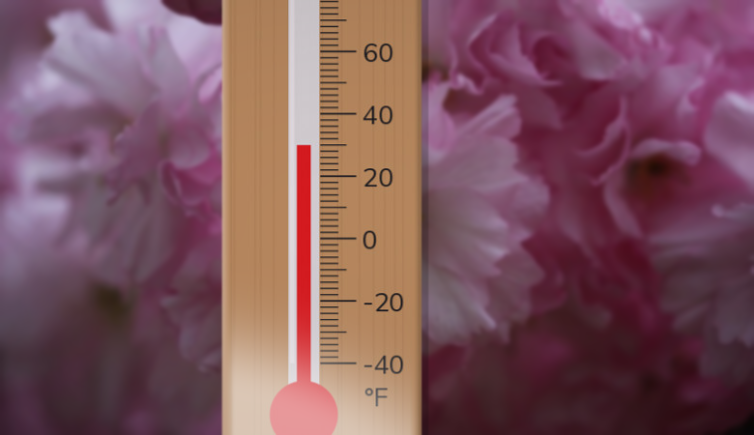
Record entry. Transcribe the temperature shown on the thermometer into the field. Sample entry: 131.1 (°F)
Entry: 30 (°F)
